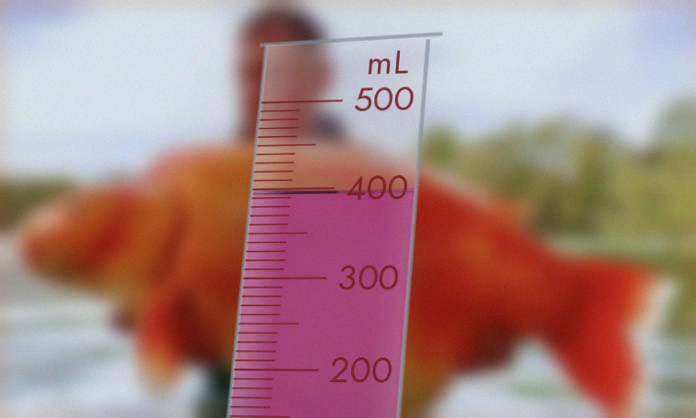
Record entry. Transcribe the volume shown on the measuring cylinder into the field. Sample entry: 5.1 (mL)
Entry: 395 (mL)
